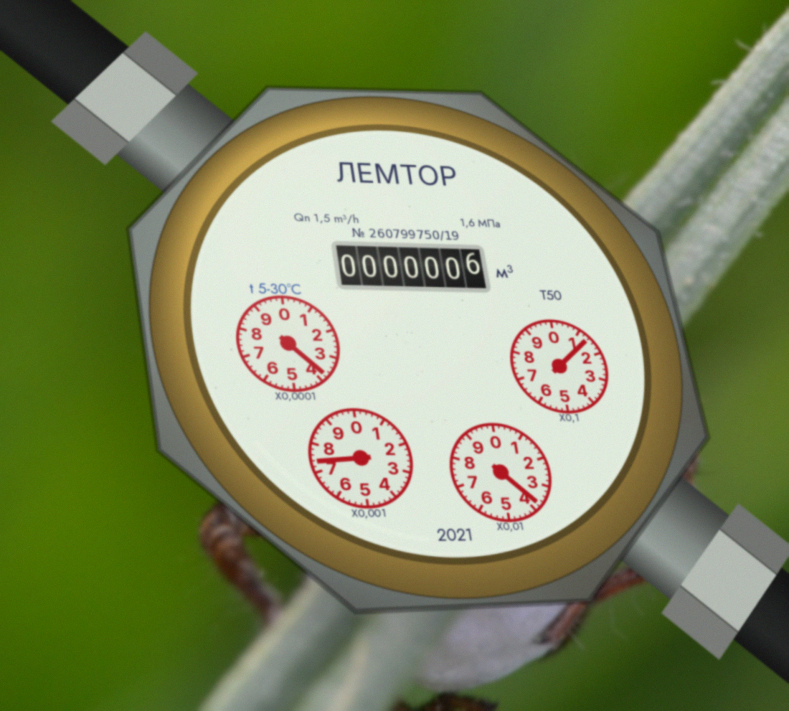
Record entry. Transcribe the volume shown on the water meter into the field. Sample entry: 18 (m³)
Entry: 6.1373 (m³)
